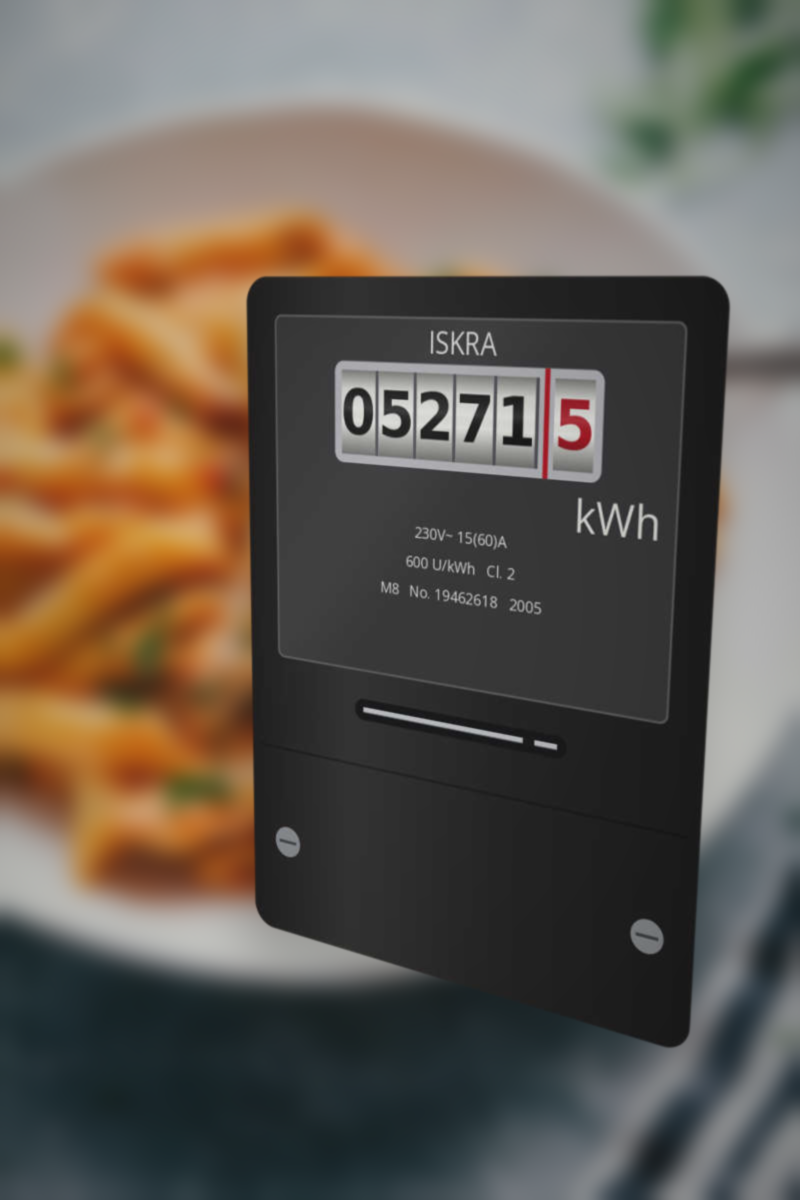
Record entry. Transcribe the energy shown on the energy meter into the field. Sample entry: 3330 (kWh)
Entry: 5271.5 (kWh)
